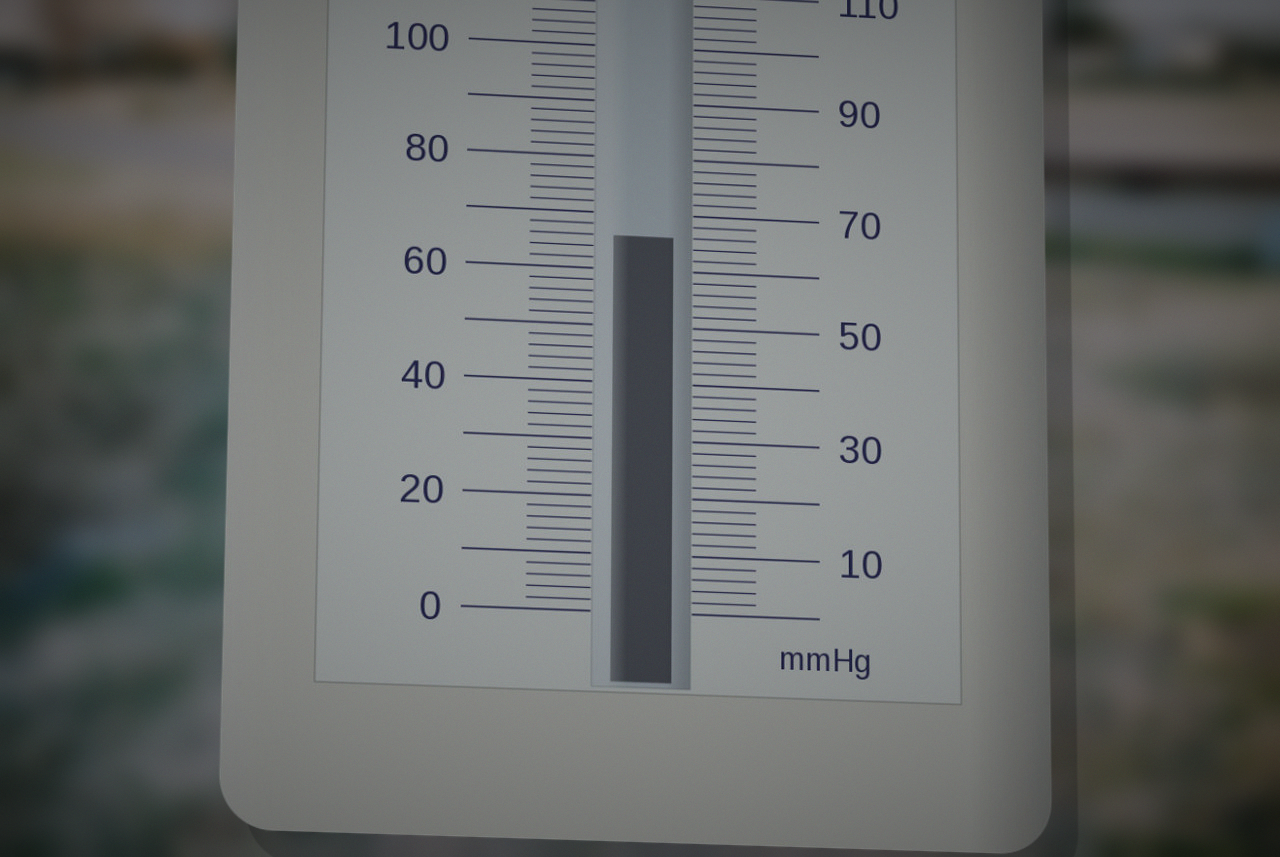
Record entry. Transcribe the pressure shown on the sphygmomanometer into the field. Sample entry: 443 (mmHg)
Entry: 66 (mmHg)
